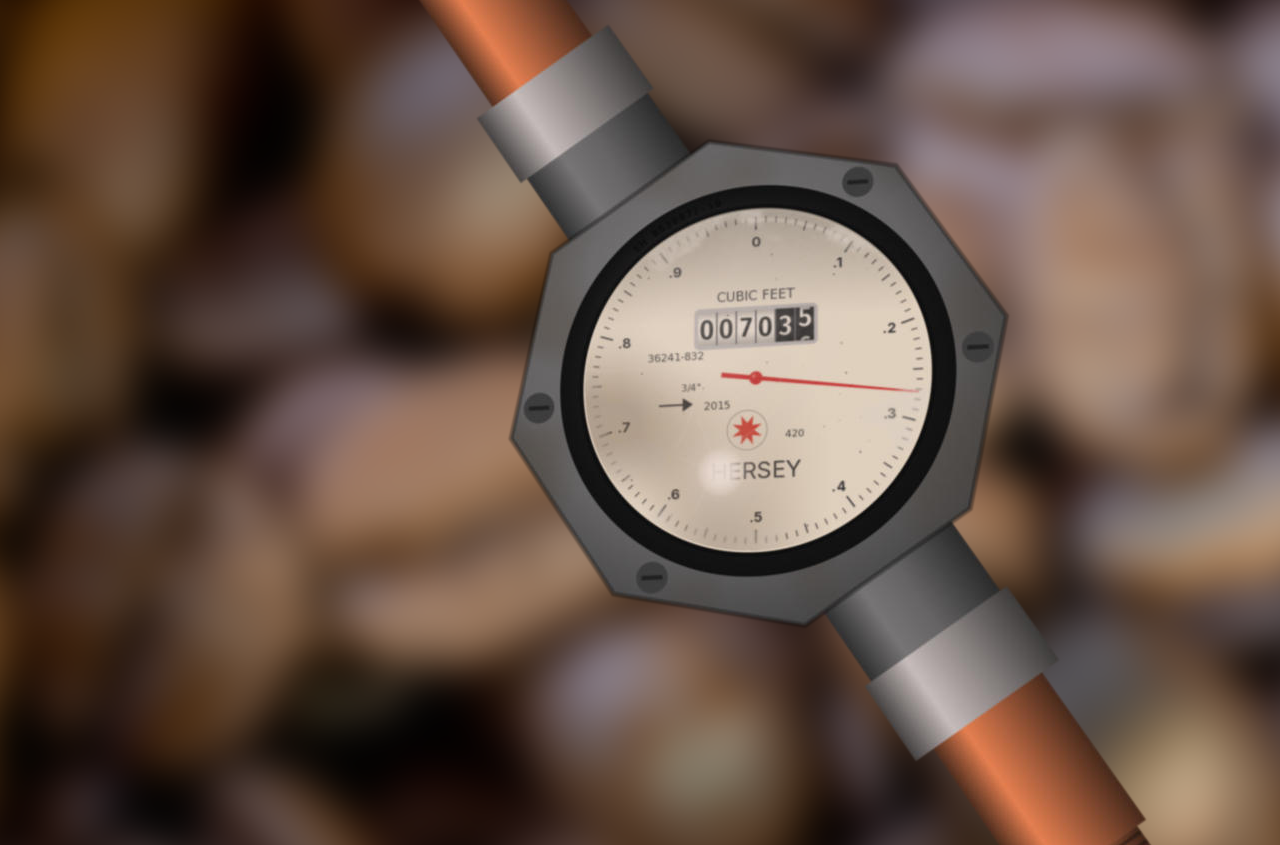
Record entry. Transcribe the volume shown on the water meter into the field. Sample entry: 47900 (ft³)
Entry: 7035.27 (ft³)
